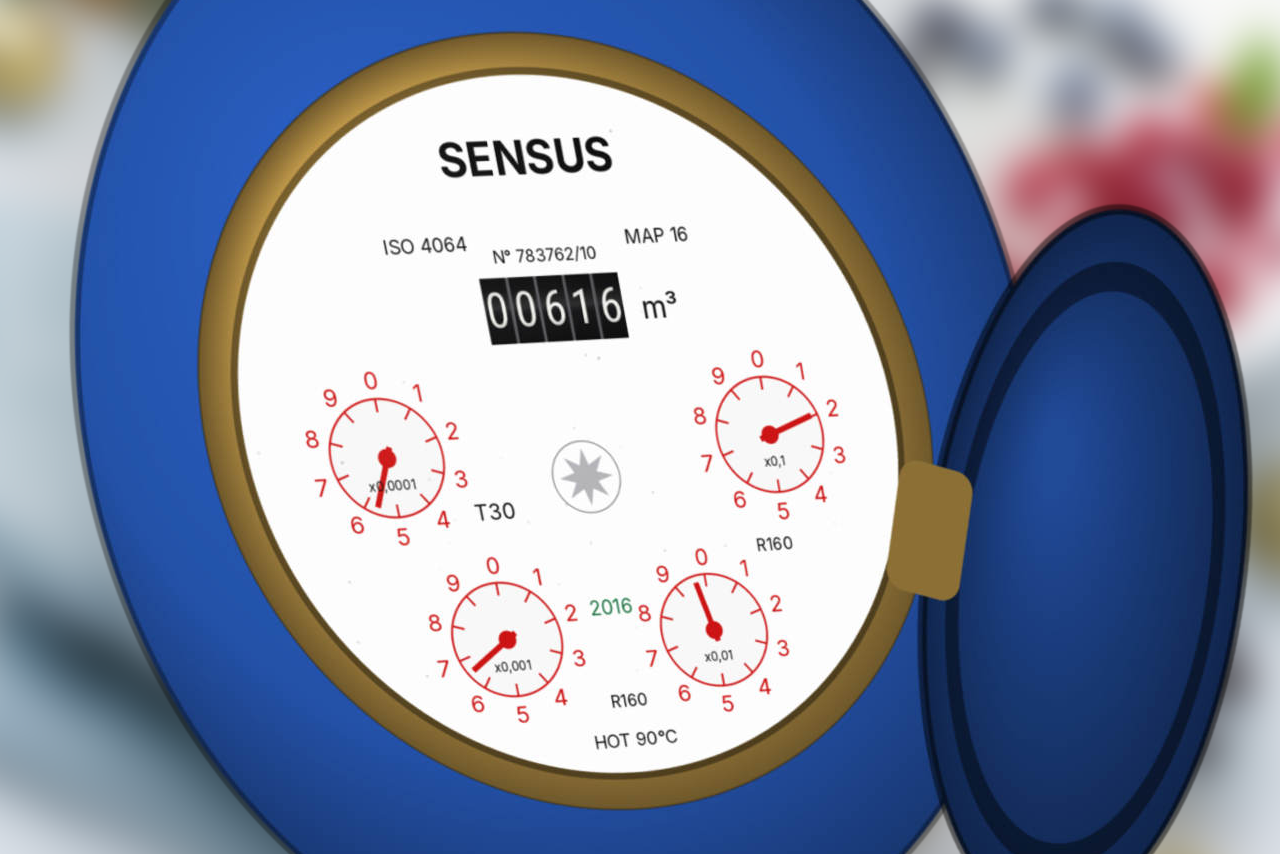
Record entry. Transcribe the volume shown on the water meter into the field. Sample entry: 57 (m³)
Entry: 616.1965 (m³)
